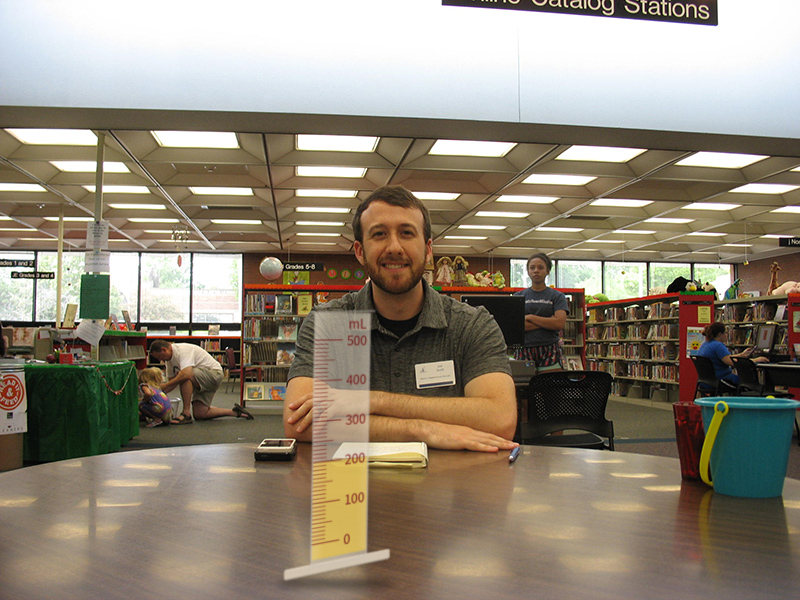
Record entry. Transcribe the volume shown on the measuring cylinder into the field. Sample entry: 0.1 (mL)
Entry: 200 (mL)
